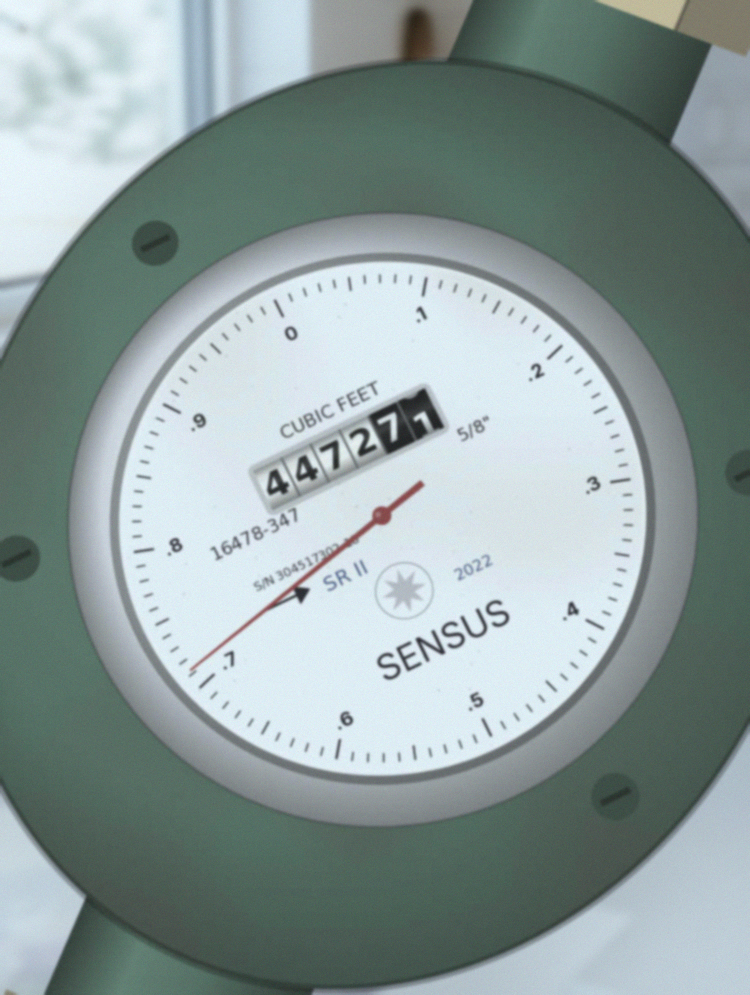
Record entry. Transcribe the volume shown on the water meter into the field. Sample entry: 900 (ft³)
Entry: 447270.71 (ft³)
